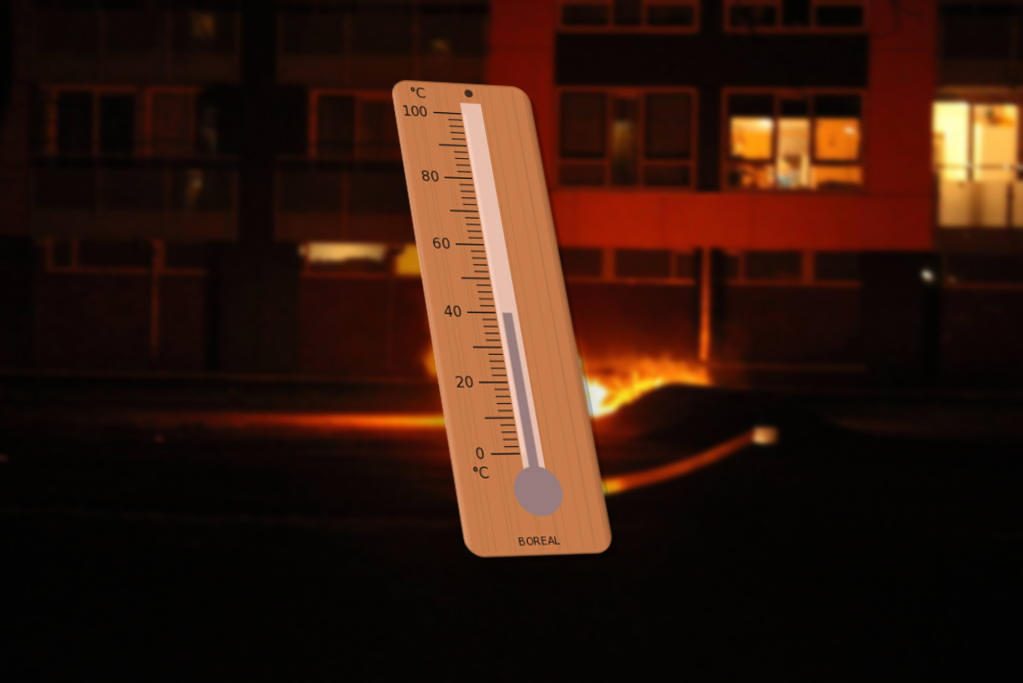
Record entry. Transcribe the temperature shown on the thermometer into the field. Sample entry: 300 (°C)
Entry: 40 (°C)
